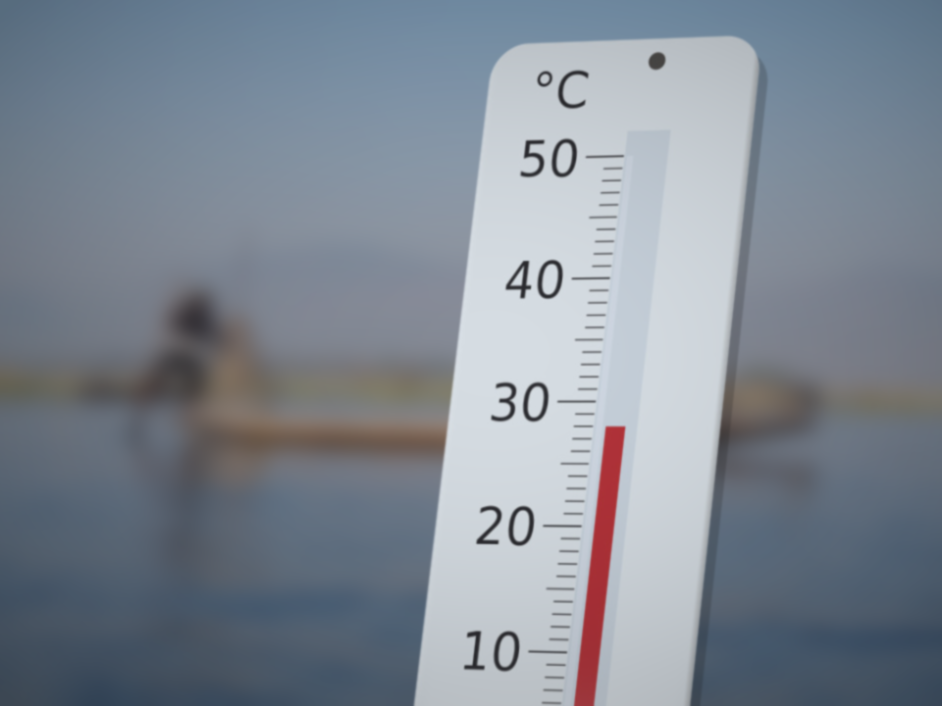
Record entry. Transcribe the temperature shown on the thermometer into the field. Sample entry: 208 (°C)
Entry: 28 (°C)
